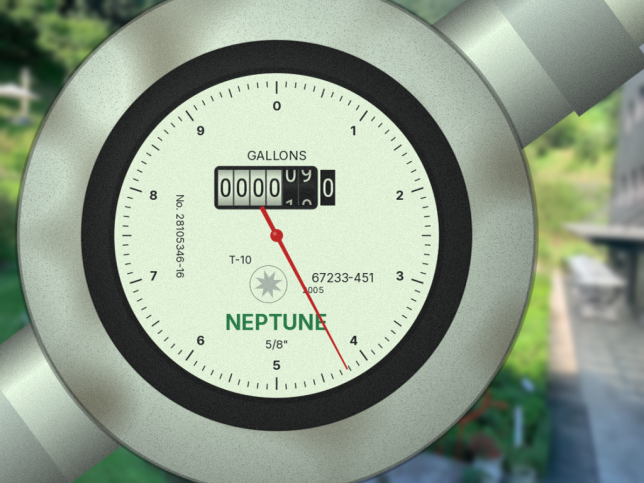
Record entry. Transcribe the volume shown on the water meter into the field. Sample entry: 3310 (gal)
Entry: 94.2 (gal)
